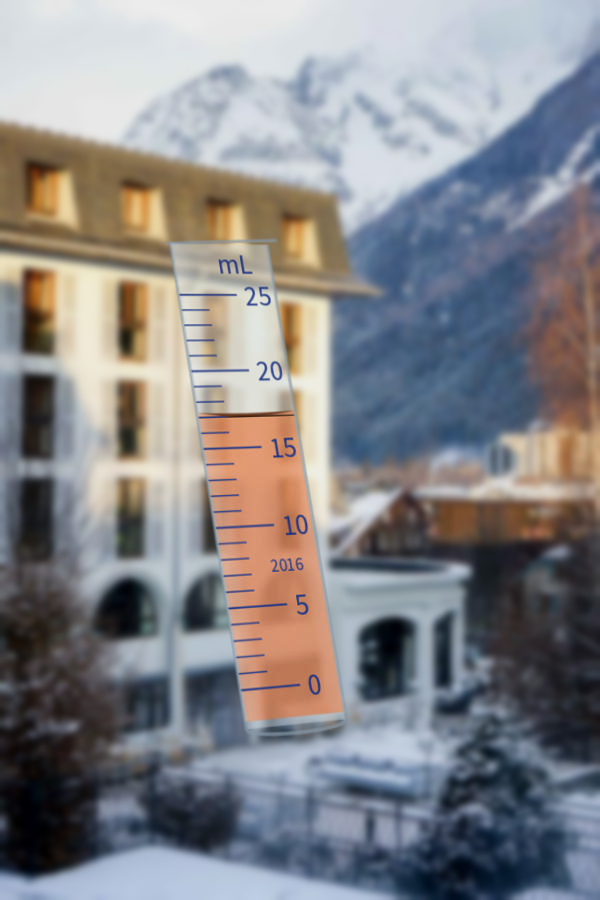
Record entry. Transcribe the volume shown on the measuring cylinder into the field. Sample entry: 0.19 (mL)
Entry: 17 (mL)
